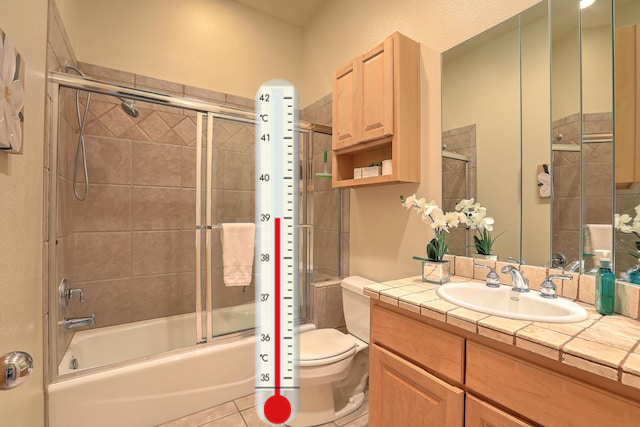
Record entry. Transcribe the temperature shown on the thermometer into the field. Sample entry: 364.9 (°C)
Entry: 39 (°C)
